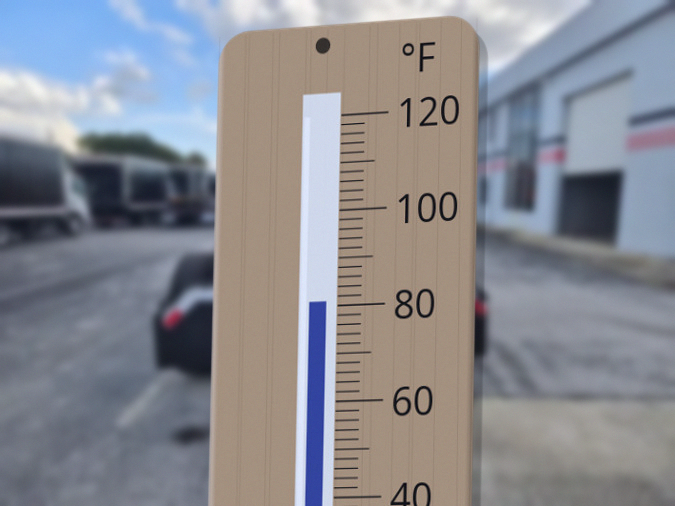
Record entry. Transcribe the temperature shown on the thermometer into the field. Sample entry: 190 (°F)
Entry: 81 (°F)
